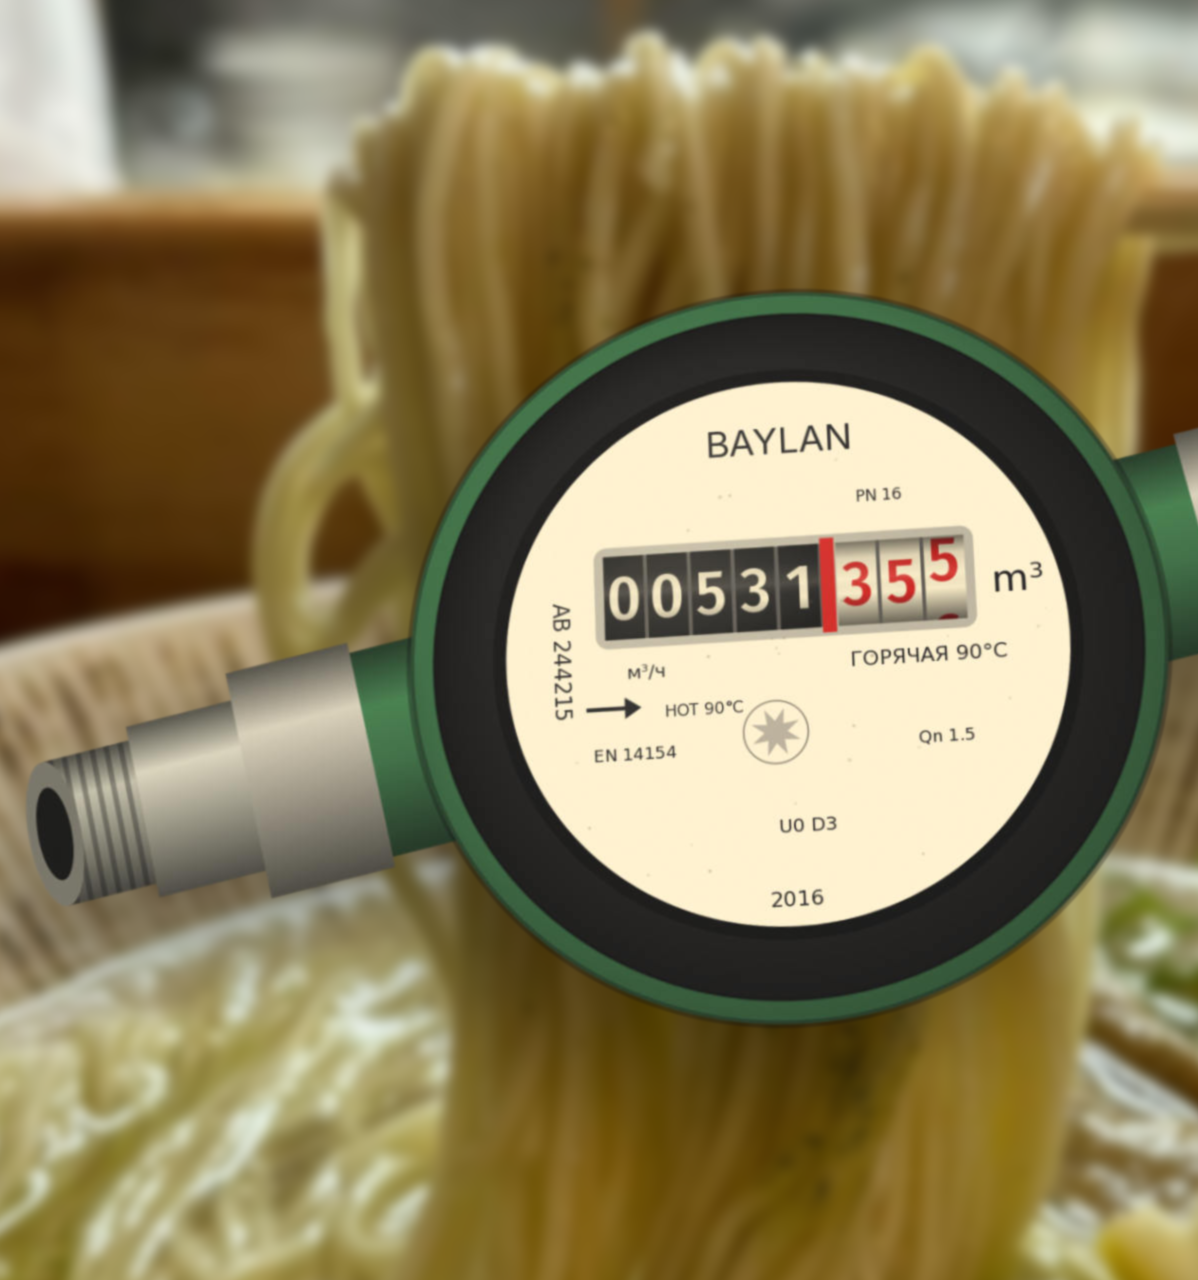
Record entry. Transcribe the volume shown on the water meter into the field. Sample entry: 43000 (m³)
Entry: 531.355 (m³)
